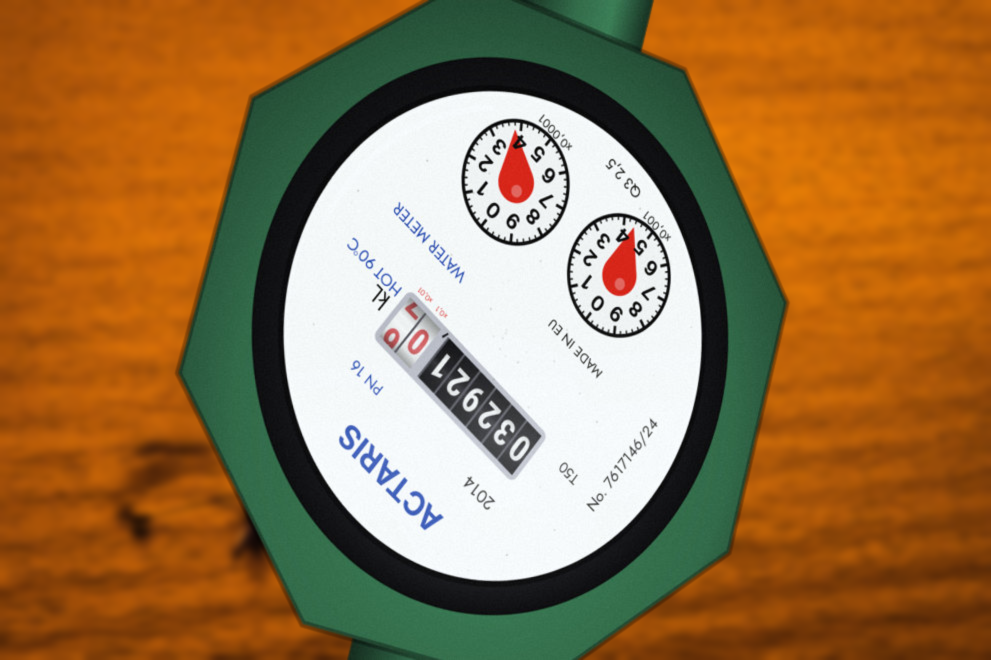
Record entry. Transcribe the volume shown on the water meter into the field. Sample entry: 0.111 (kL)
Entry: 32921.0643 (kL)
